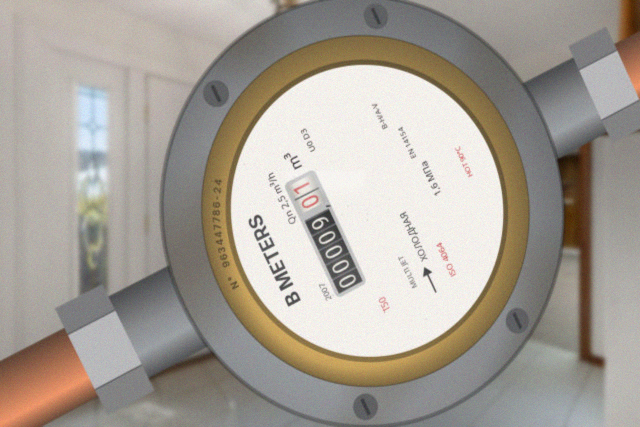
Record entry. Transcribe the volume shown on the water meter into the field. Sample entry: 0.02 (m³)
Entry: 9.01 (m³)
